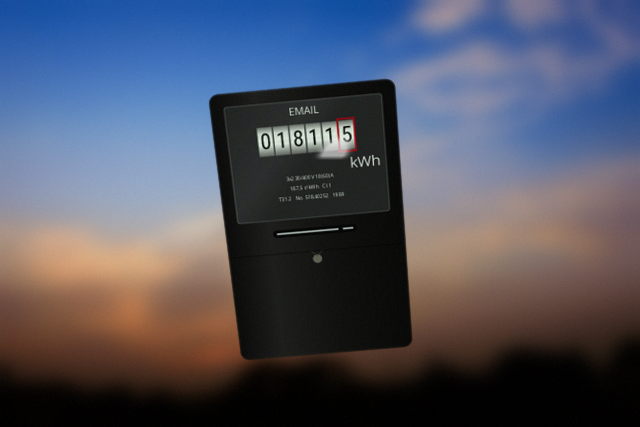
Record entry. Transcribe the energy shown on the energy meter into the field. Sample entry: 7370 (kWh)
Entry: 1811.5 (kWh)
